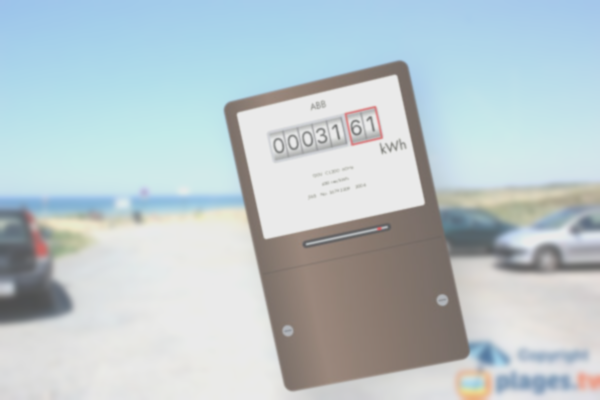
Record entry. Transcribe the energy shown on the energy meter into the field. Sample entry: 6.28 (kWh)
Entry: 31.61 (kWh)
